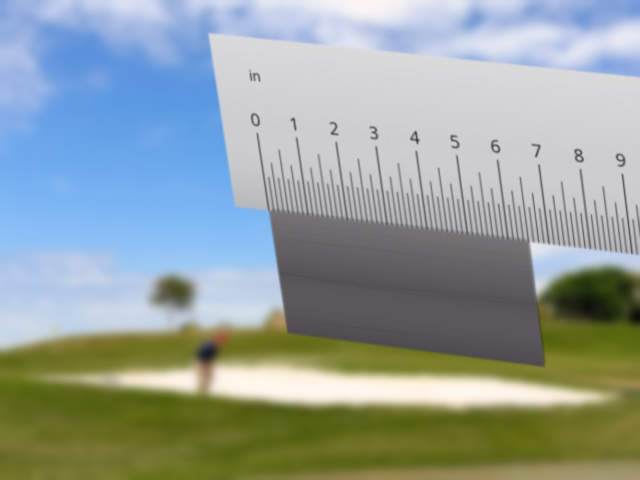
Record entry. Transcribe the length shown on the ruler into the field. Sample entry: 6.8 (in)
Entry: 6.5 (in)
